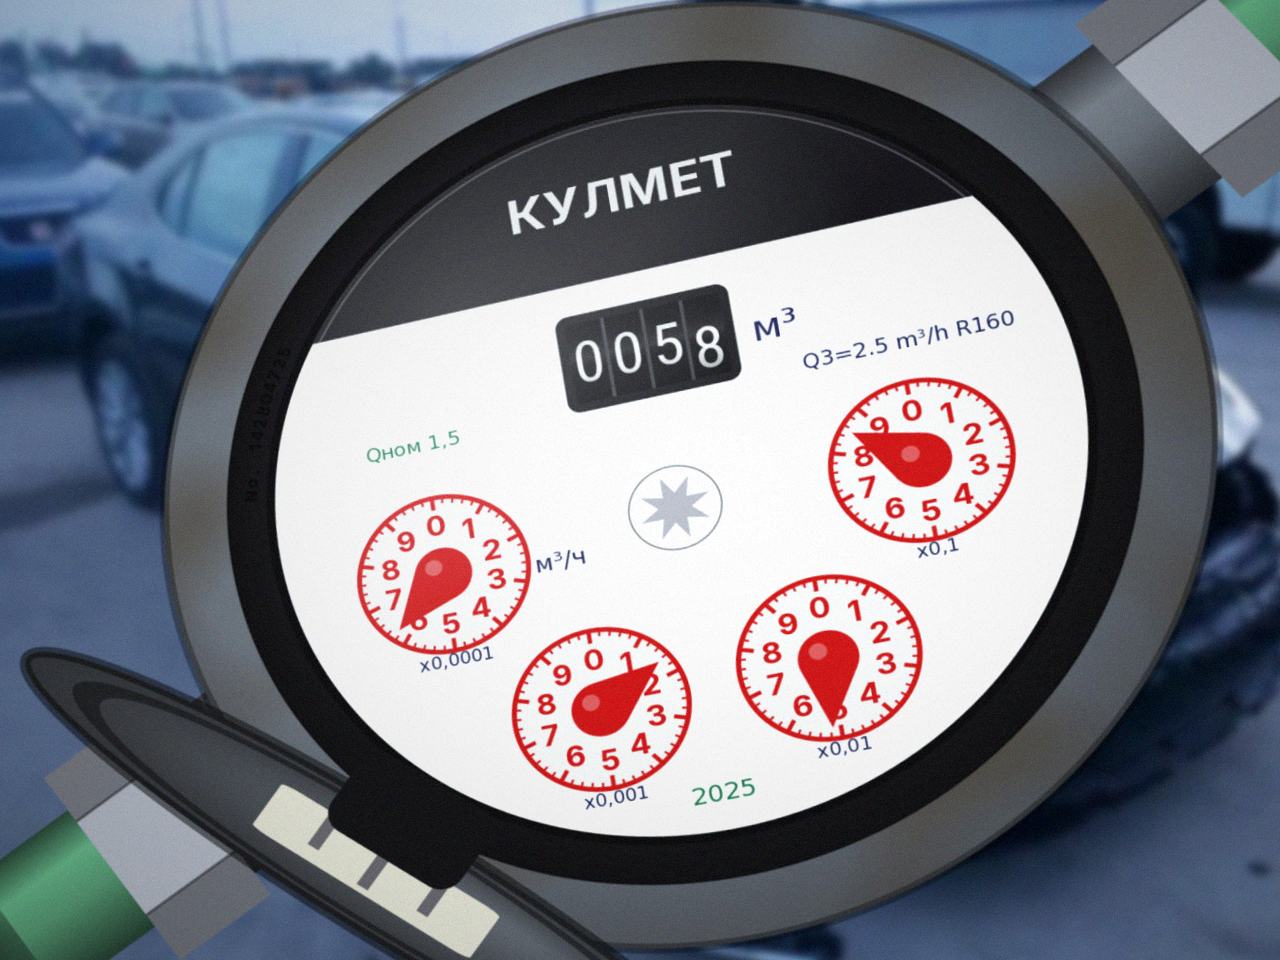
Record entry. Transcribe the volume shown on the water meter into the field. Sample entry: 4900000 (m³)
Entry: 57.8516 (m³)
